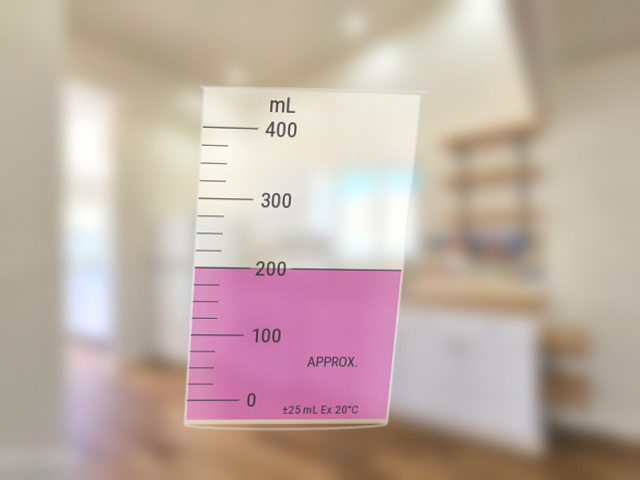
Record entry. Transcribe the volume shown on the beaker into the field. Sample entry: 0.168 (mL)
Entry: 200 (mL)
